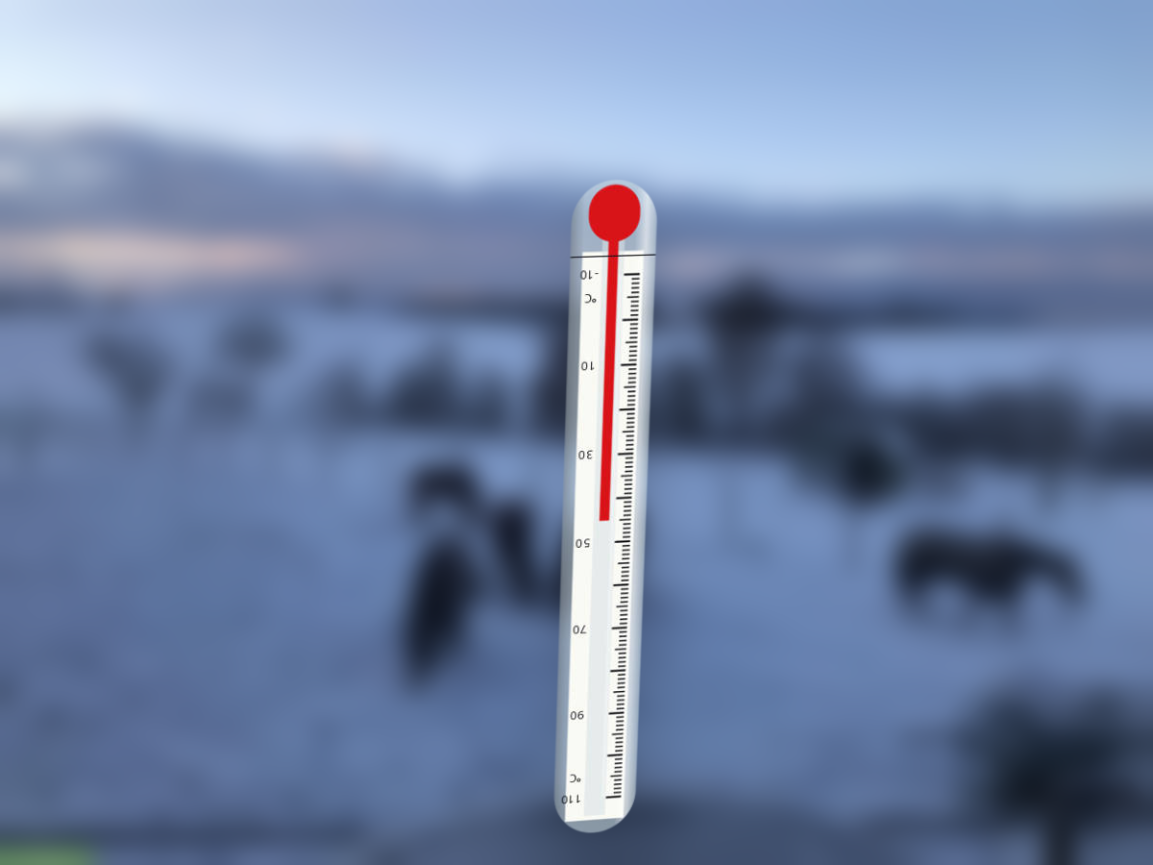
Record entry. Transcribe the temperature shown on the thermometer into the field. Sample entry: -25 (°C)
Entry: 45 (°C)
